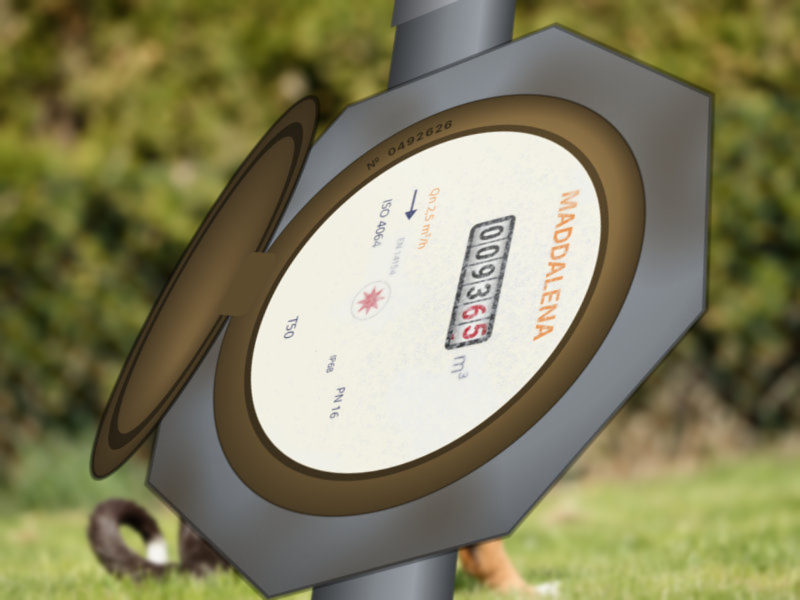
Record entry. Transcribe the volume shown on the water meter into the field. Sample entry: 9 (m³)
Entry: 93.65 (m³)
